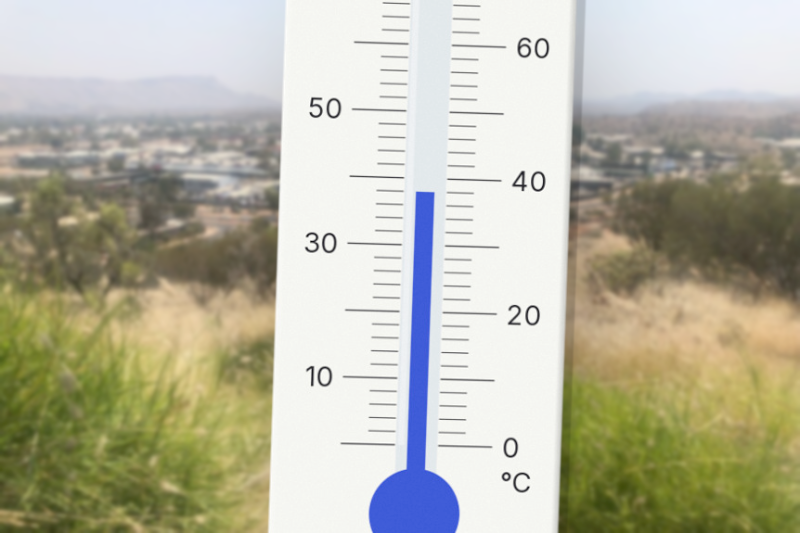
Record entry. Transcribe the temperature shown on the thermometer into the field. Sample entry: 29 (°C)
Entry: 38 (°C)
